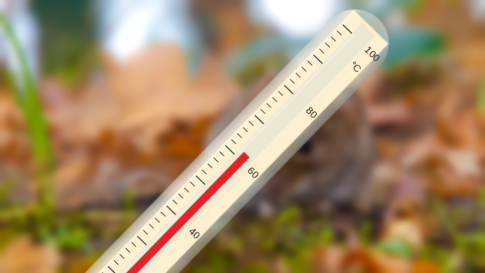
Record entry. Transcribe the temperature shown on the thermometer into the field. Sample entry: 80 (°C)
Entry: 62 (°C)
